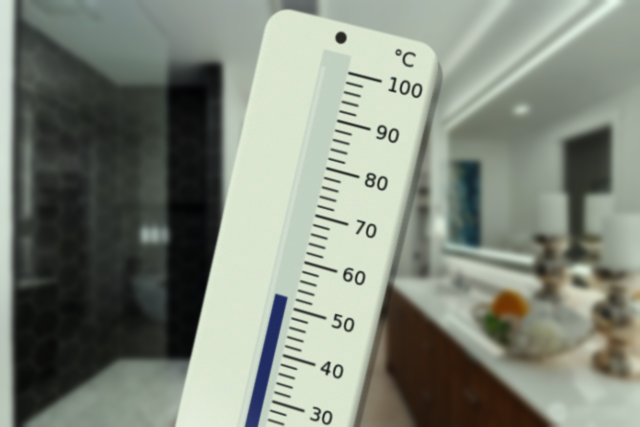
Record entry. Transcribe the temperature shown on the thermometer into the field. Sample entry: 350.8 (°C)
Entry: 52 (°C)
